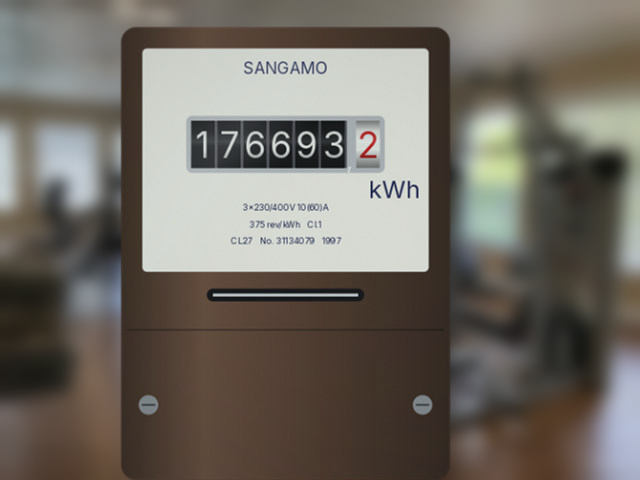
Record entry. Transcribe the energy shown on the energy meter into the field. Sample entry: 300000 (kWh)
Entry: 176693.2 (kWh)
